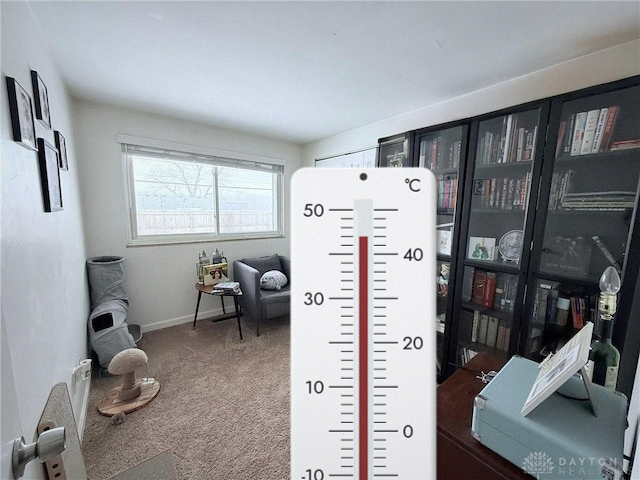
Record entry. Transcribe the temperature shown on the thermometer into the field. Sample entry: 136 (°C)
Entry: 44 (°C)
